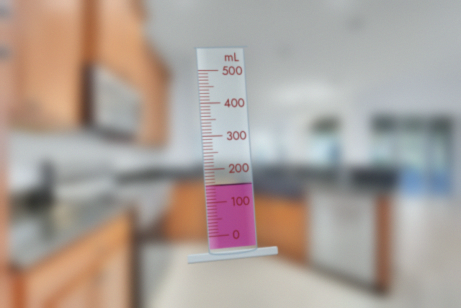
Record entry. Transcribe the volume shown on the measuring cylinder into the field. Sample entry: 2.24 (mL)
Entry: 150 (mL)
